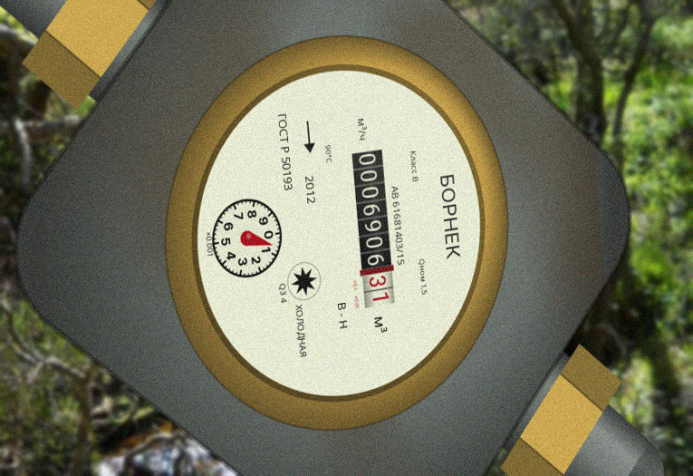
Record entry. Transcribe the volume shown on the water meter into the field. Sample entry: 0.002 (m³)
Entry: 6906.310 (m³)
